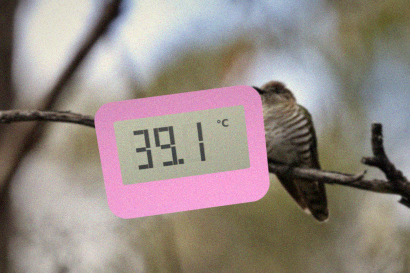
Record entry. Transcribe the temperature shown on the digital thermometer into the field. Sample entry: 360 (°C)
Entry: 39.1 (°C)
